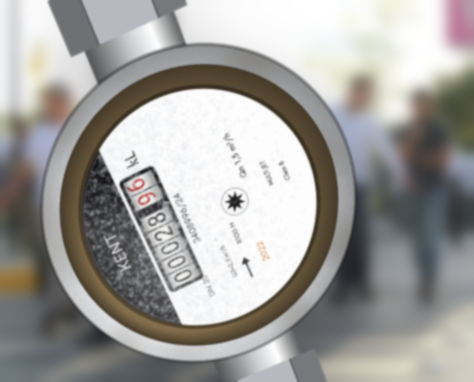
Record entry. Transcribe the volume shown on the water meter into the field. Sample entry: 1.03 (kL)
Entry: 28.96 (kL)
